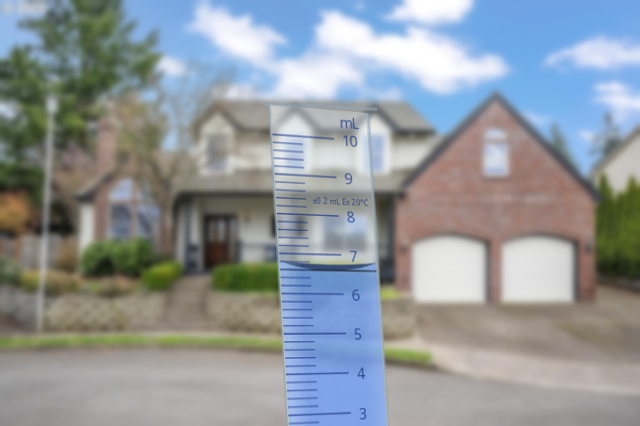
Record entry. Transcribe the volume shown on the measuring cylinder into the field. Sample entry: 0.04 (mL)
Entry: 6.6 (mL)
